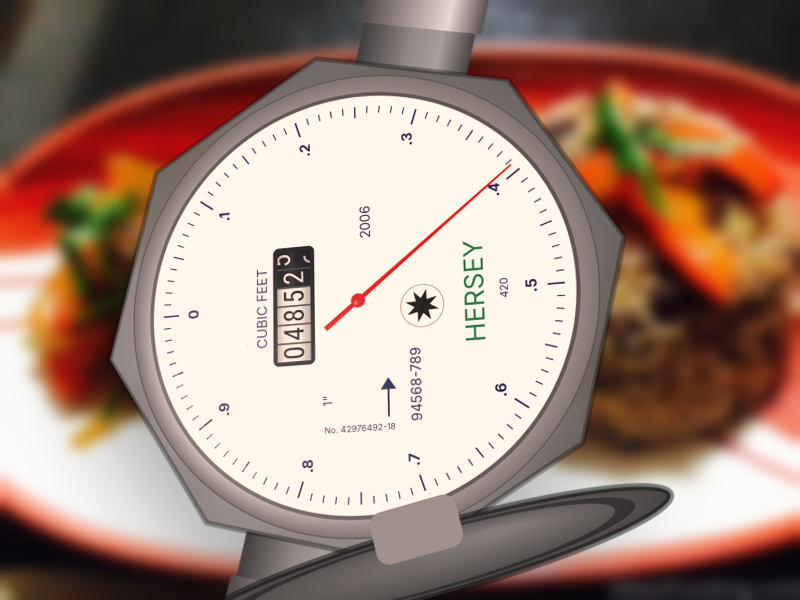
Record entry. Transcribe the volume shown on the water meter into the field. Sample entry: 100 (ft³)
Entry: 48525.39 (ft³)
